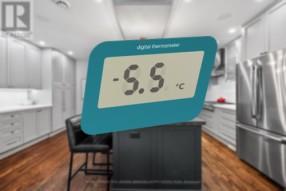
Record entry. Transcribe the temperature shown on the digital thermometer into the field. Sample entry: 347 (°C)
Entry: -5.5 (°C)
